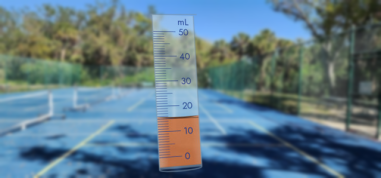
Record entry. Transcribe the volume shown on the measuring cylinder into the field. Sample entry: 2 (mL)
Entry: 15 (mL)
